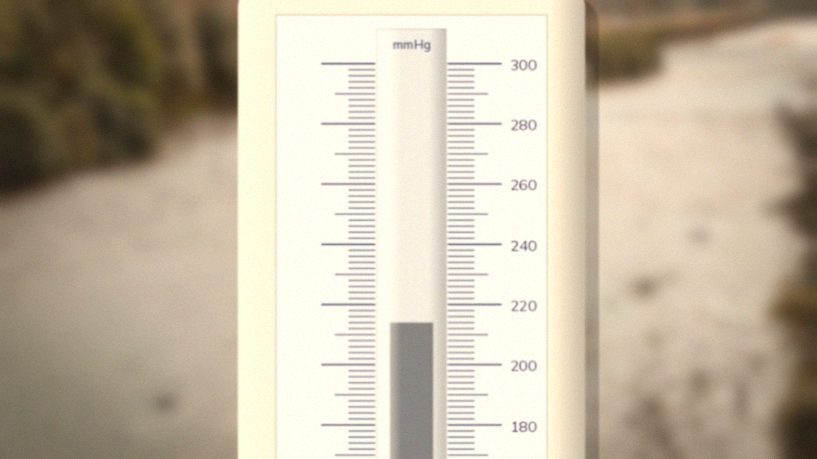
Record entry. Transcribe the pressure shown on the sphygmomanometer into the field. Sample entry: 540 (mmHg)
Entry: 214 (mmHg)
